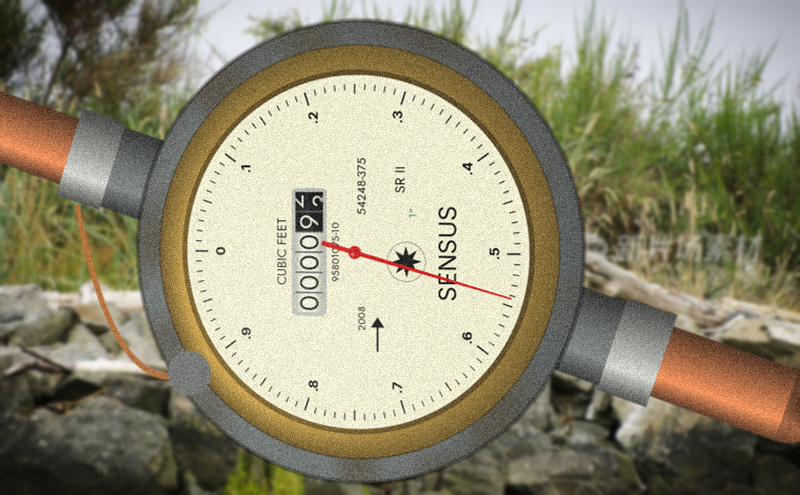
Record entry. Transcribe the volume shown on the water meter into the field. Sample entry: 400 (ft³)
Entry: 92.54 (ft³)
